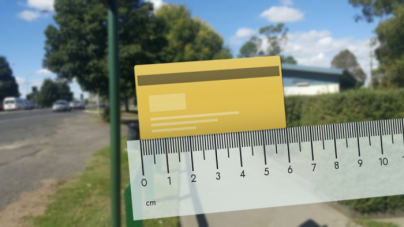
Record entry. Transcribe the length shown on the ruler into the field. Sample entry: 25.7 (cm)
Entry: 6 (cm)
